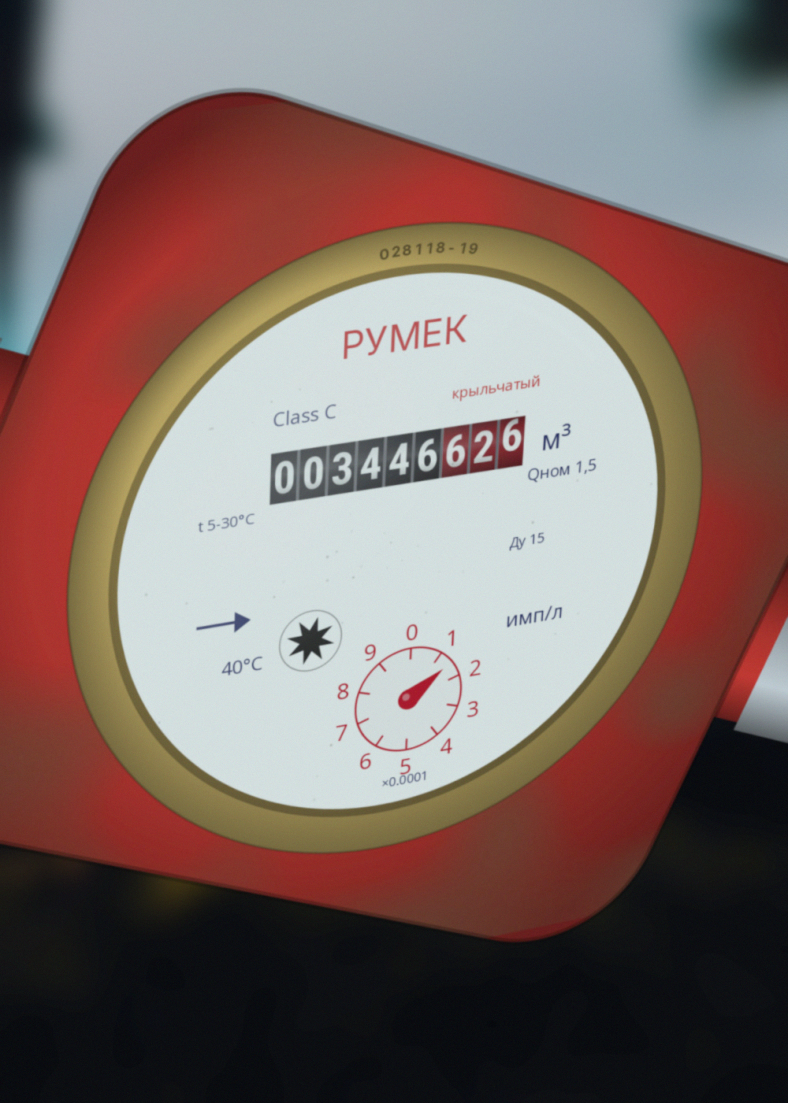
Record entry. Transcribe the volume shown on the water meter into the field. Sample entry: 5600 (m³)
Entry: 3446.6261 (m³)
